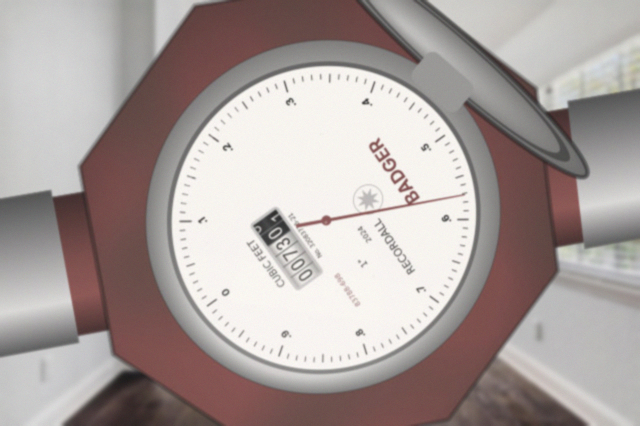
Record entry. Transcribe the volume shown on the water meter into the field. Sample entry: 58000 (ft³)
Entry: 7300.57 (ft³)
